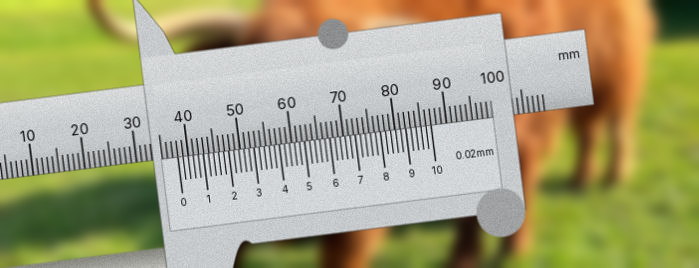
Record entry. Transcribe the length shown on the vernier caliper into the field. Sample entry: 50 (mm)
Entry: 38.0 (mm)
